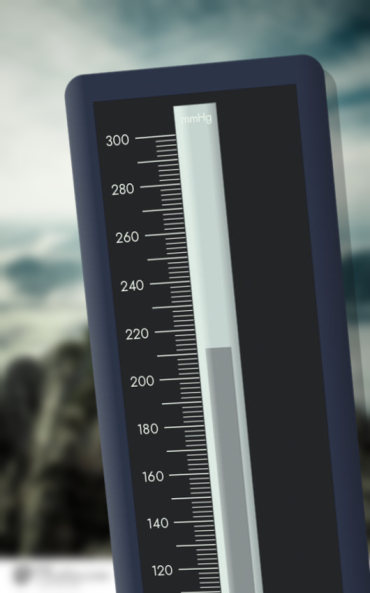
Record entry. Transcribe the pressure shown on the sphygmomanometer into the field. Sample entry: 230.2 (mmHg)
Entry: 212 (mmHg)
